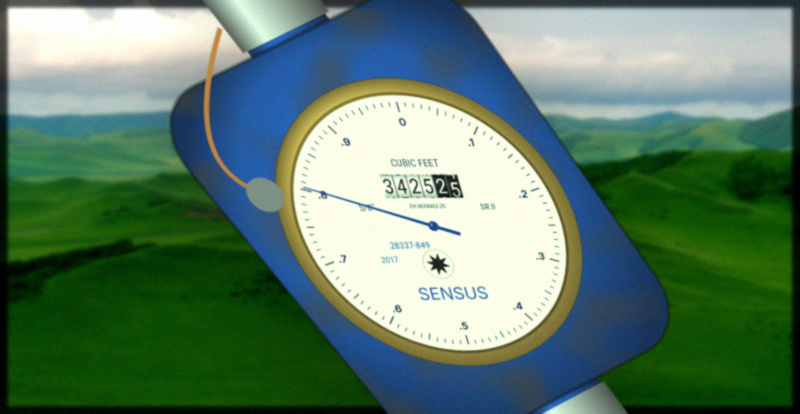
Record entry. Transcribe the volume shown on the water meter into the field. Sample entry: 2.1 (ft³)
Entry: 342524.80 (ft³)
